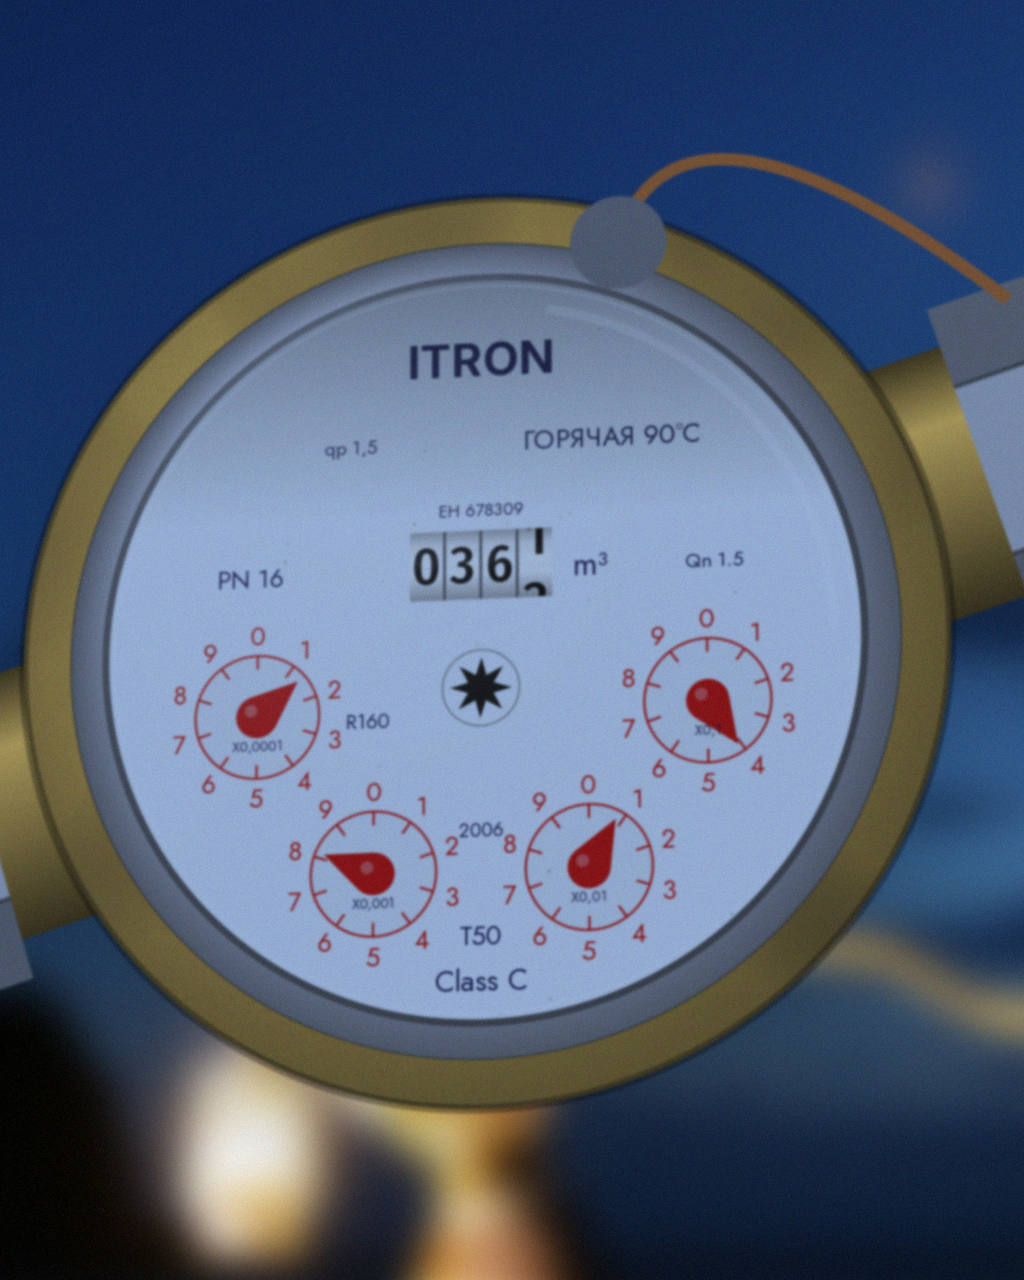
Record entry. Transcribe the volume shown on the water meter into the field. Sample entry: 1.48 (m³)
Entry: 361.4081 (m³)
